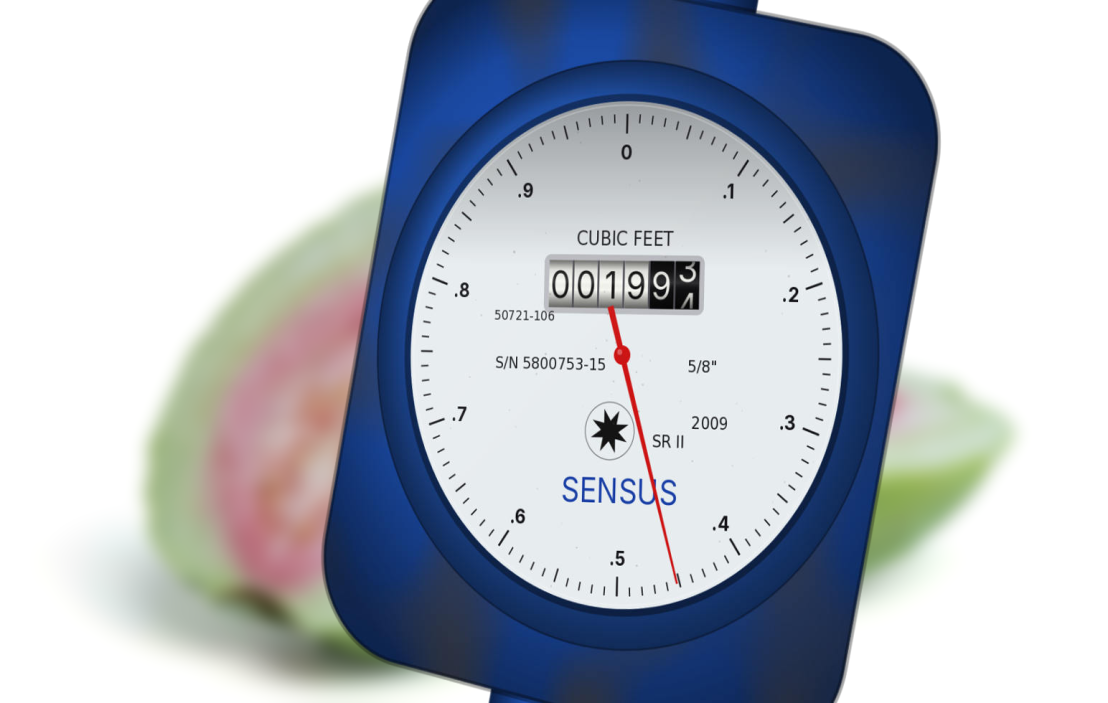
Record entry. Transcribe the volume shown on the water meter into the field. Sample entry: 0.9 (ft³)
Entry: 1993.45 (ft³)
